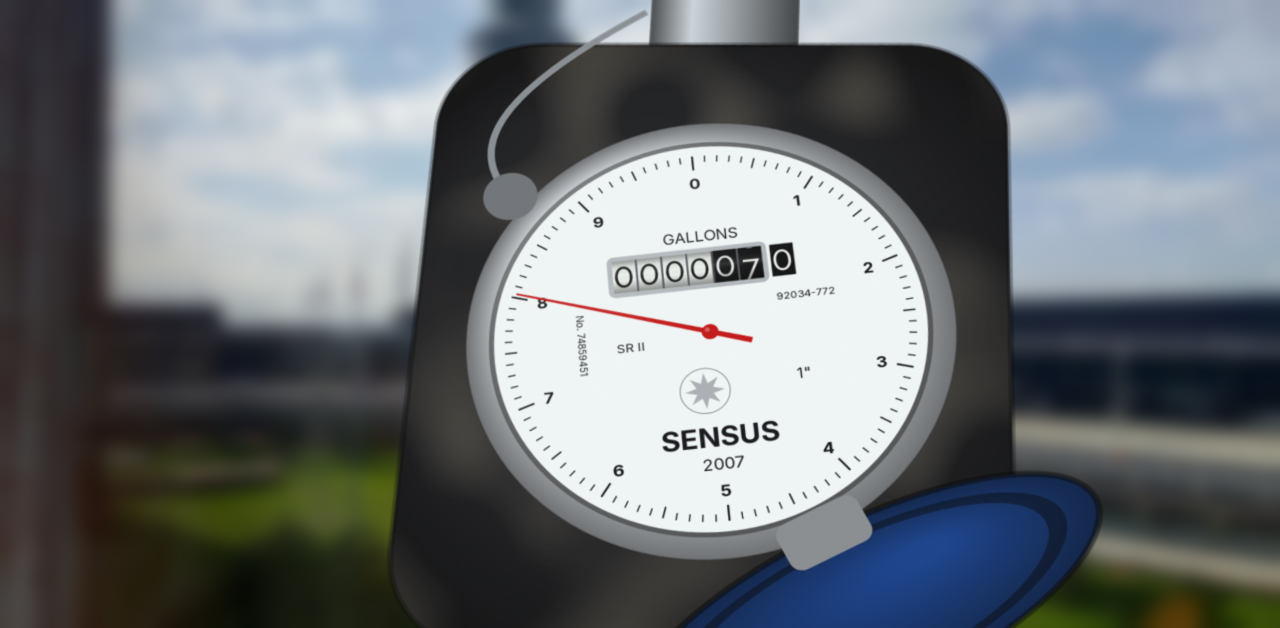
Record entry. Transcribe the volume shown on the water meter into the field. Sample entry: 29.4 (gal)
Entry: 68.0 (gal)
